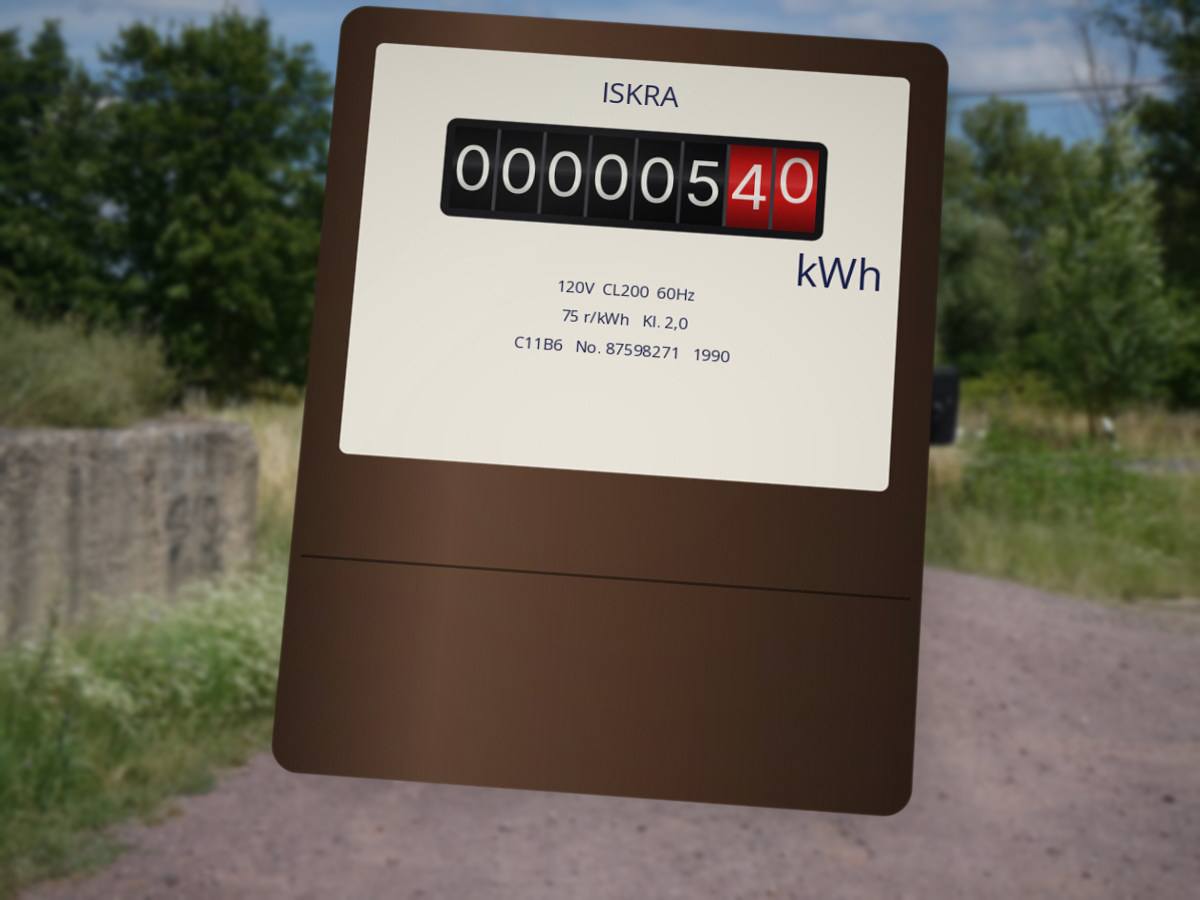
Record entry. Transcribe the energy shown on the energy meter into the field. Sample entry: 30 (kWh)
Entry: 5.40 (kWh)
